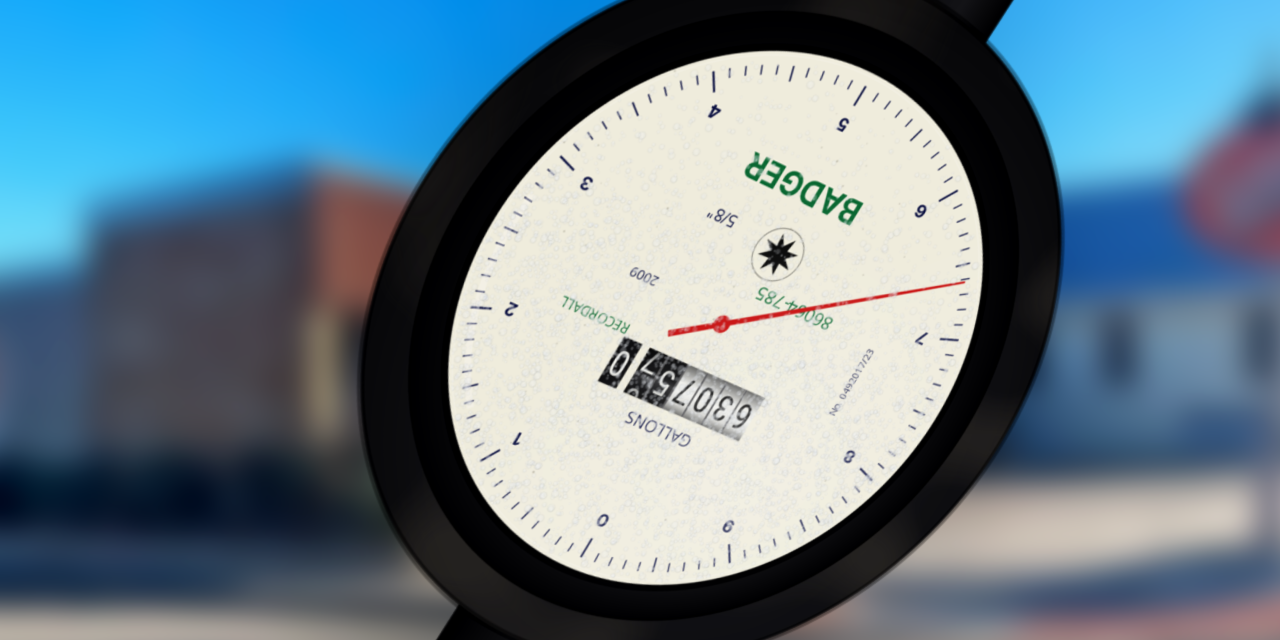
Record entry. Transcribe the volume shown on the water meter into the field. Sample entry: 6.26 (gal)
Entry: 6307566.6 (gal)
